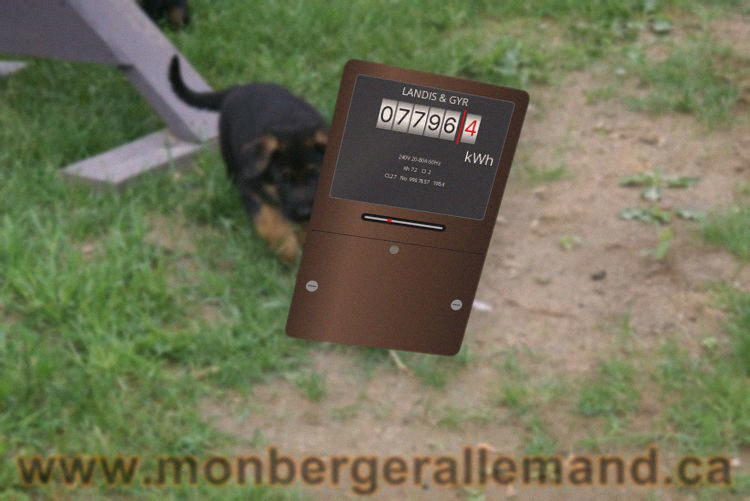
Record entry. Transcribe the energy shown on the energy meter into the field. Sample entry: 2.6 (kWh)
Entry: 7796.4 (kWh)
